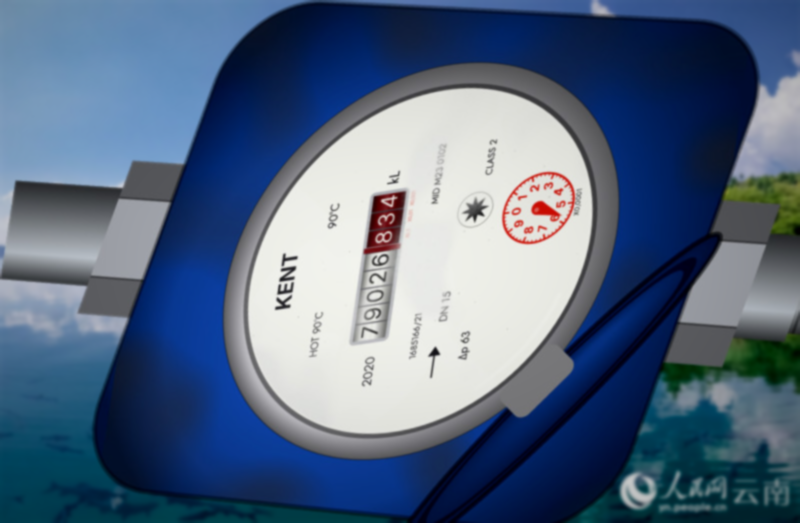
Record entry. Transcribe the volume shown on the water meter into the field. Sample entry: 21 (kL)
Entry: 79026.8345 (kL)
